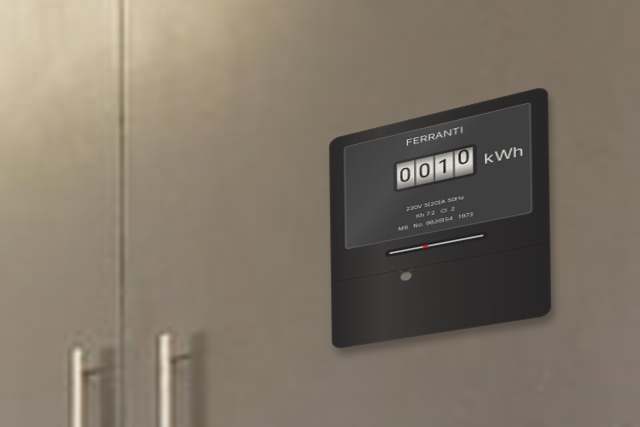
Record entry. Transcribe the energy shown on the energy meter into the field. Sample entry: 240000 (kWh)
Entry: 10 (kWh)
